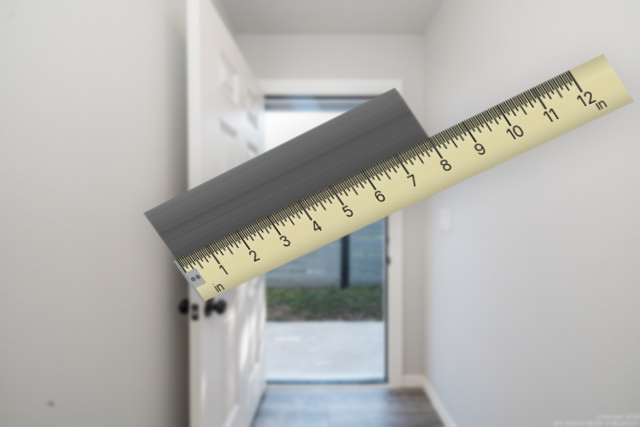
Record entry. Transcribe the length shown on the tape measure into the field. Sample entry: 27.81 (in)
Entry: 8 (in)
